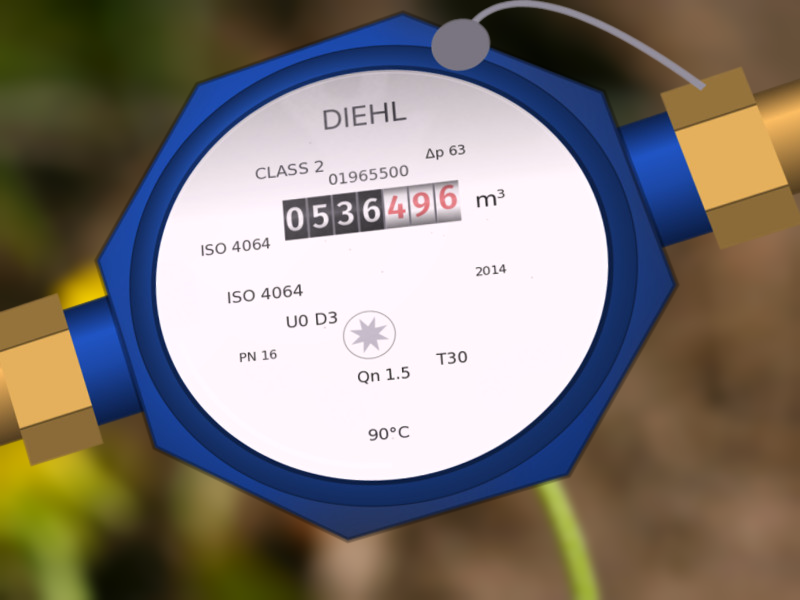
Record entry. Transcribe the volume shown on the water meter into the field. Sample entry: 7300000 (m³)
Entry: 536.496 (m³)
